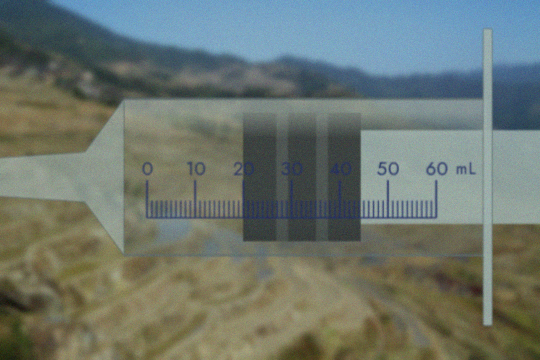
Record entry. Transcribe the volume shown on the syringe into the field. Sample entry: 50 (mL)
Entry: 20 (mL)
